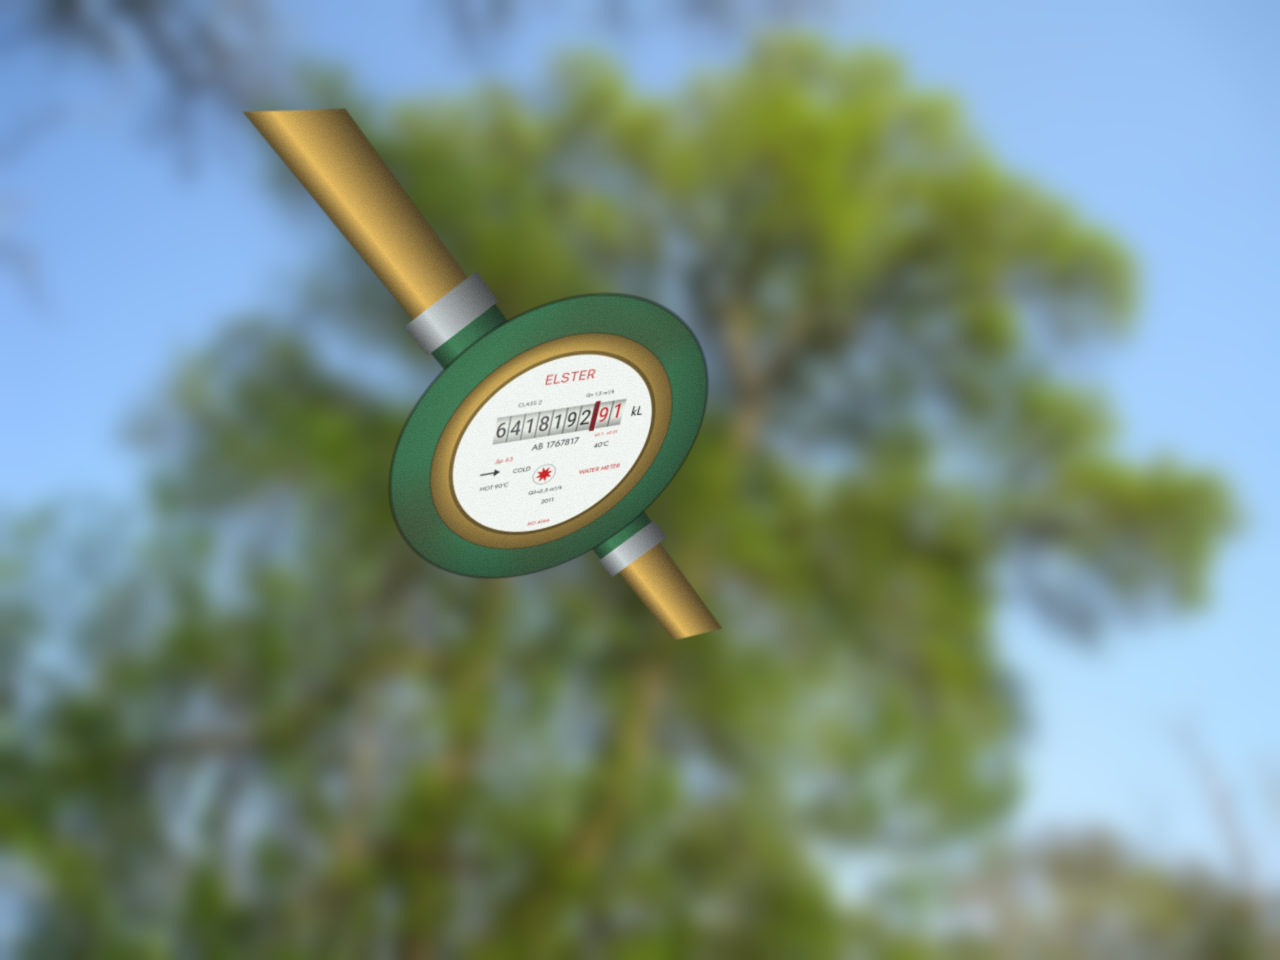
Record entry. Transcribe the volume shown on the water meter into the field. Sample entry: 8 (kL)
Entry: 6418192.91 (kL)
